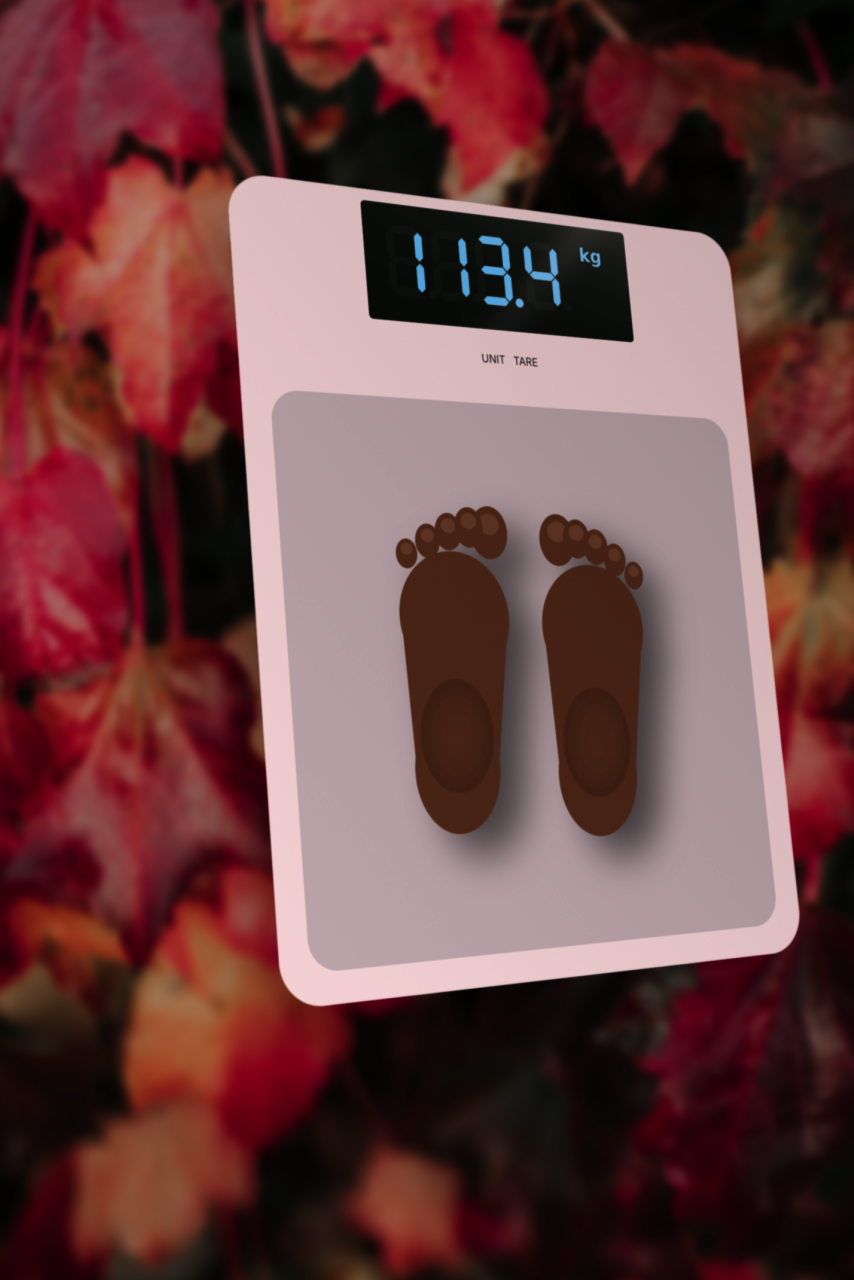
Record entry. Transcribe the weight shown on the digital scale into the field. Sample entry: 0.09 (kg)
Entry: 113.4 (kg)
